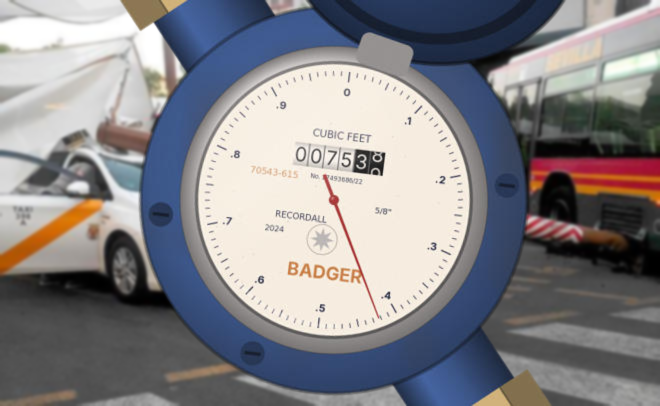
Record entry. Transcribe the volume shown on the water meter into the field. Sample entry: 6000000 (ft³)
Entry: 7538.42 (ft³)
